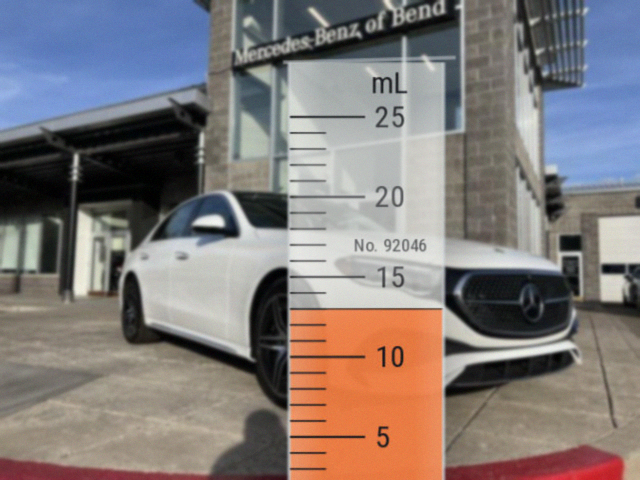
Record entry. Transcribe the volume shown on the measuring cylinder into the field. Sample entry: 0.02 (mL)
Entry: 13 (mL)
